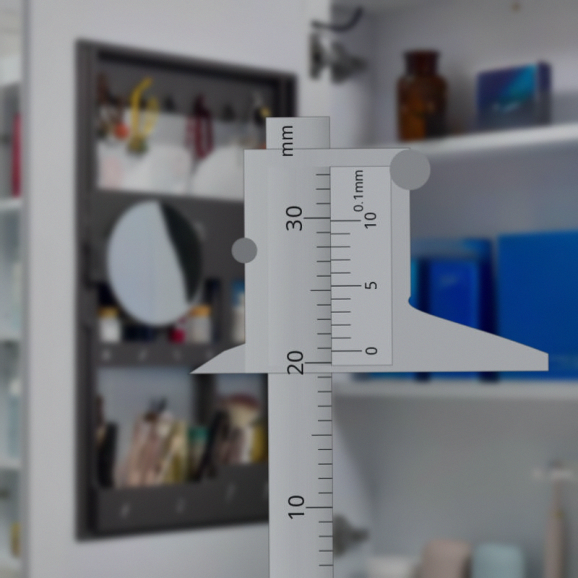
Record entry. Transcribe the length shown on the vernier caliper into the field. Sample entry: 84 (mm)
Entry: 20.8 (mm)
